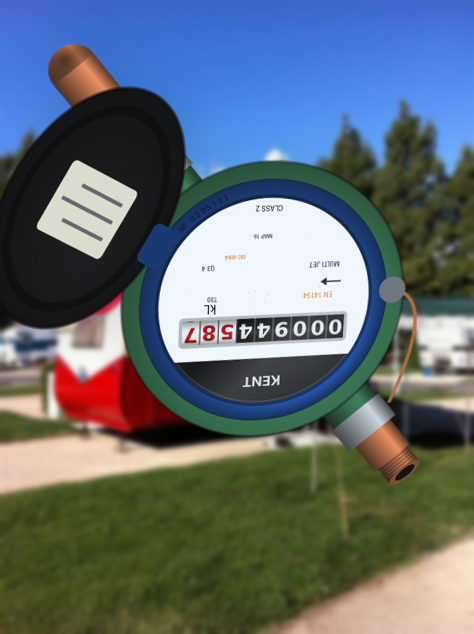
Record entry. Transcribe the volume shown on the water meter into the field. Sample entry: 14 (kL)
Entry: 944.587 (kL)
